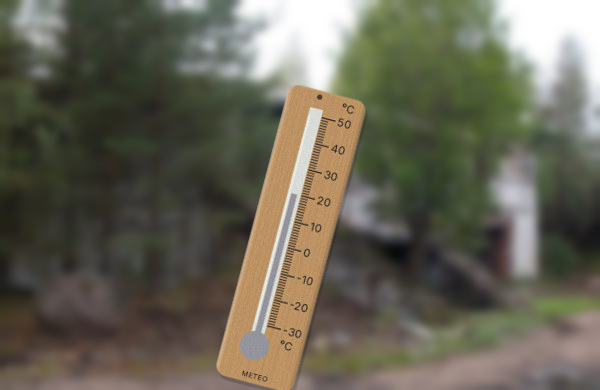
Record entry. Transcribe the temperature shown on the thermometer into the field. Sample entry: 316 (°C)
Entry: 20 (°C)
